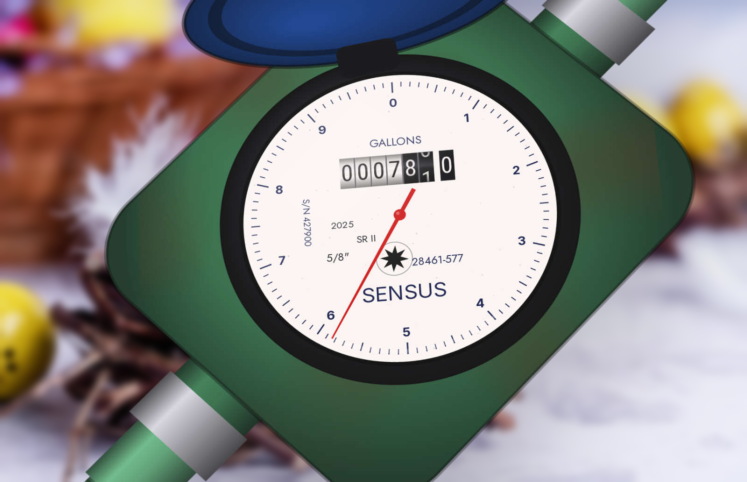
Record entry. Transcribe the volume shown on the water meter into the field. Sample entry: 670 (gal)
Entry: 7805.8 (gal)
